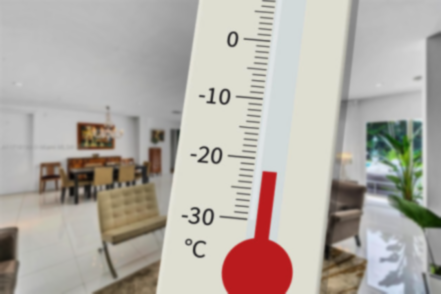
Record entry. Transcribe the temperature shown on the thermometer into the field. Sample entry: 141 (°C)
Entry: -22 (°C)
